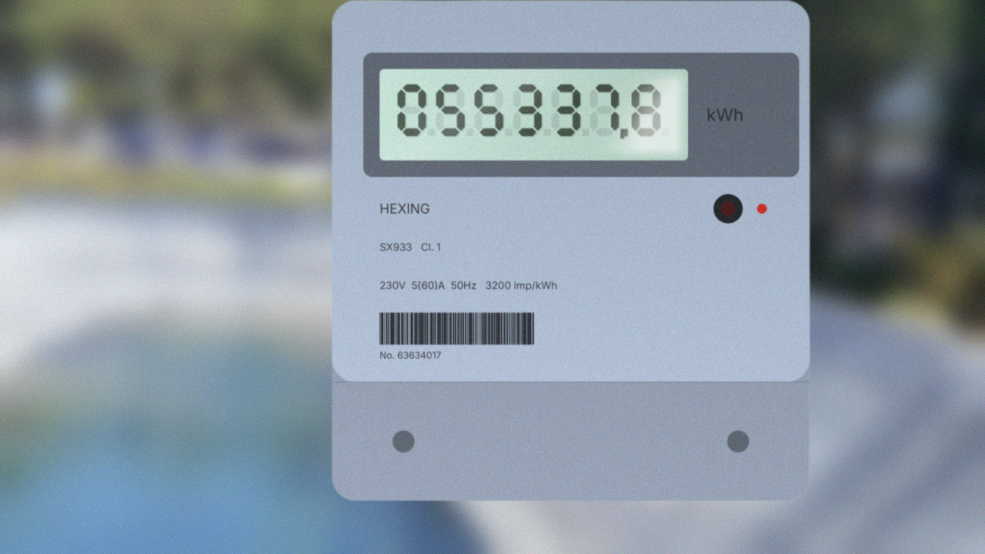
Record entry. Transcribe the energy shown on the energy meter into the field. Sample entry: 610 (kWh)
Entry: 55337.8 (kWh)
